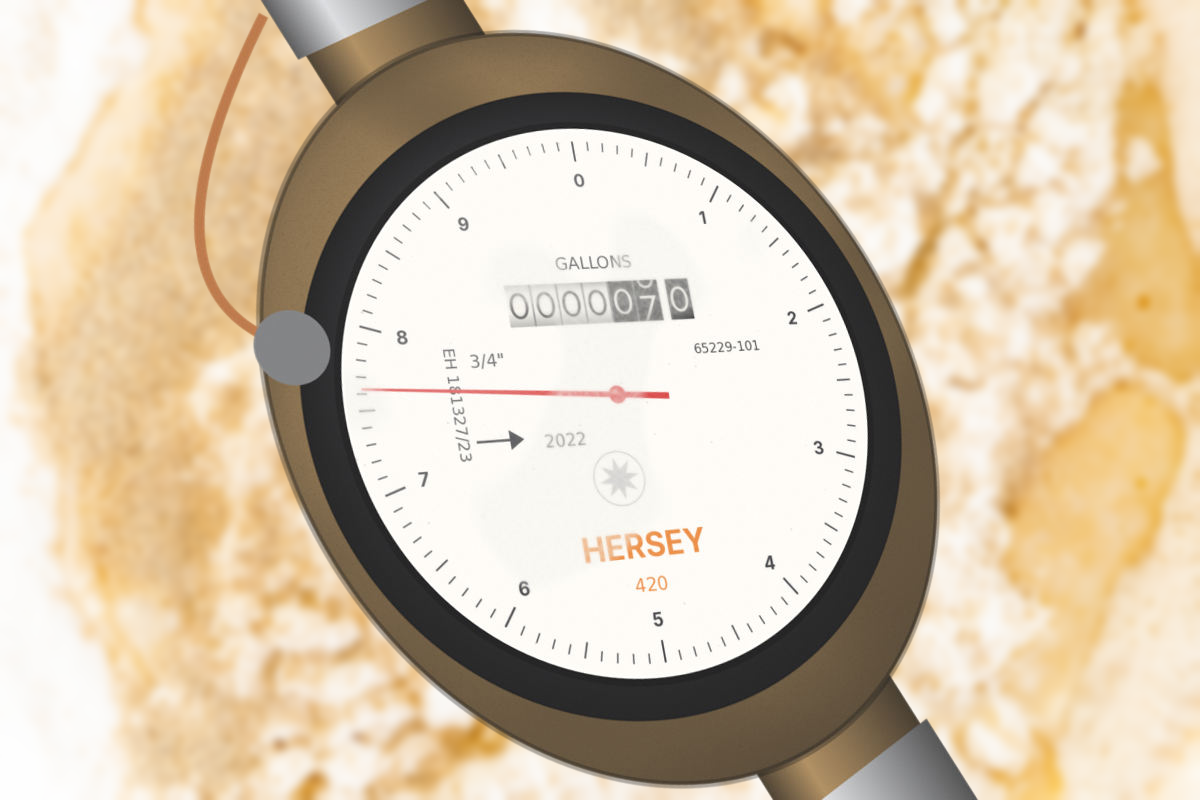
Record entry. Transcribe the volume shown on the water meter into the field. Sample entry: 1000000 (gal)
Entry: 67.6 (gal)
